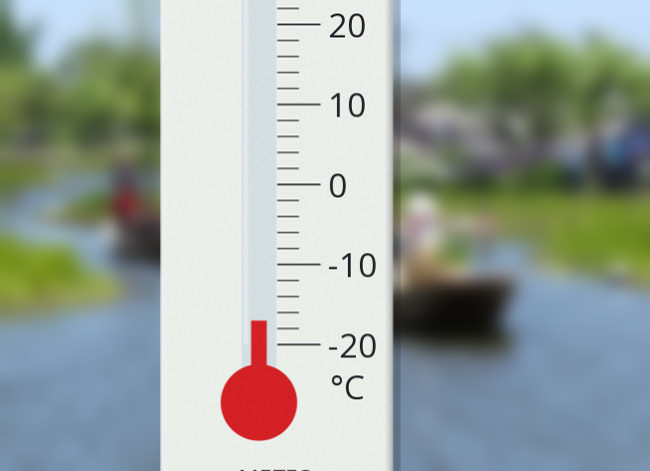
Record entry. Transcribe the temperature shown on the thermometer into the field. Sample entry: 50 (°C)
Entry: -17 (°C)
